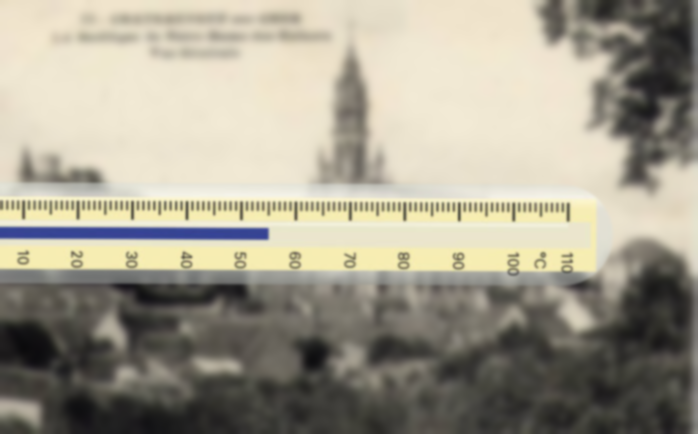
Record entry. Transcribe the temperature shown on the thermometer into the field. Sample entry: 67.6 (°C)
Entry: 55 (°C)
